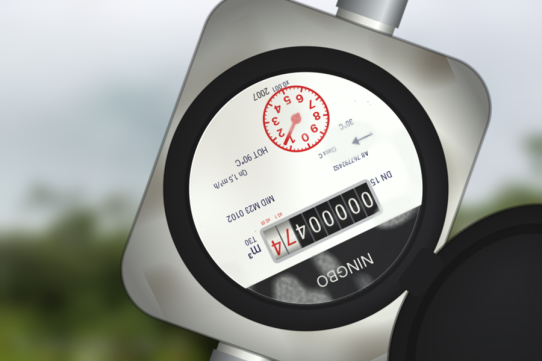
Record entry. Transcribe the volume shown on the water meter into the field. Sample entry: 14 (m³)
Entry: 4.741 (m³)
